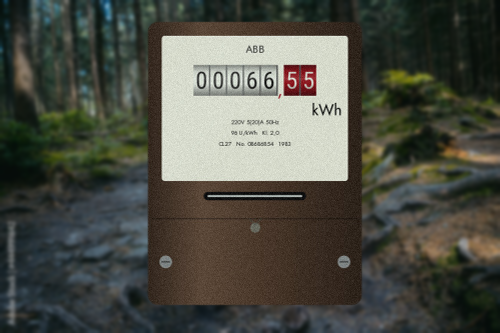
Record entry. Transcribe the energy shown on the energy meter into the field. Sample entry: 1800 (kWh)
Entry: 66.55 (kWh)
